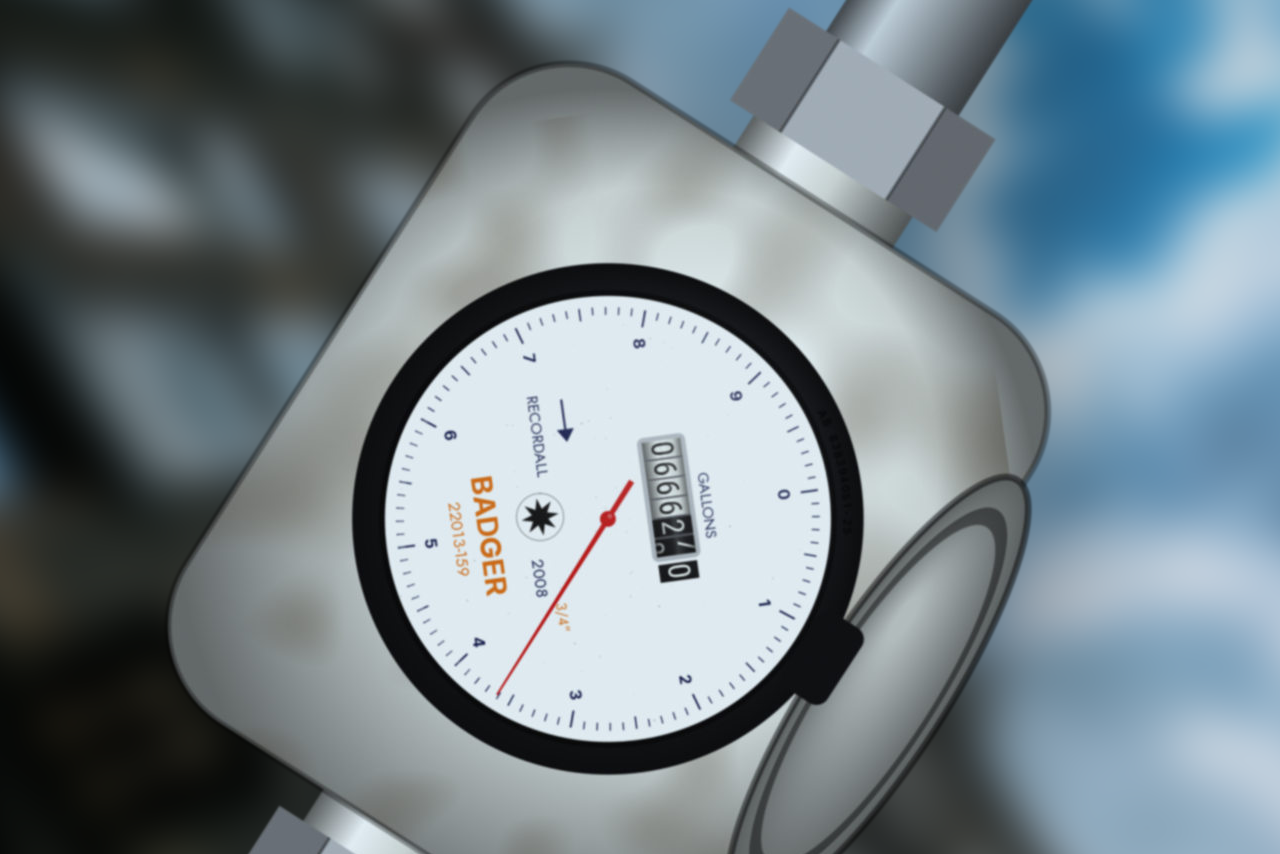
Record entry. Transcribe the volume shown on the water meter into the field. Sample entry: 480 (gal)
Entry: 666273.6 (gal)
